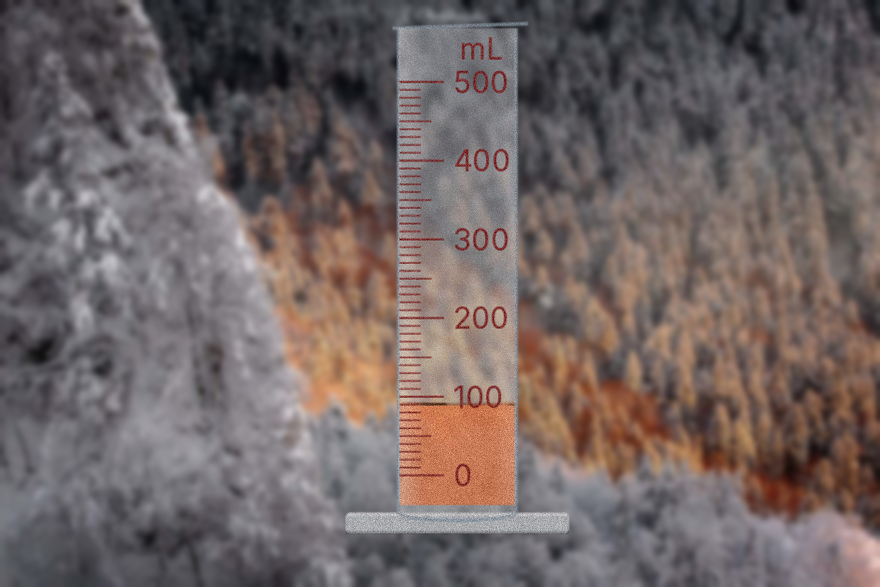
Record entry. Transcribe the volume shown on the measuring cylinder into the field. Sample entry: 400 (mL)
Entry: 90 (mL)
